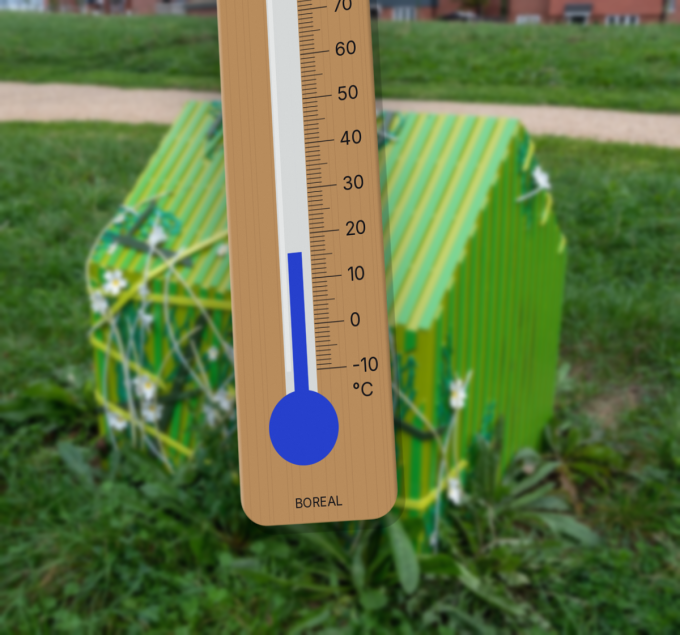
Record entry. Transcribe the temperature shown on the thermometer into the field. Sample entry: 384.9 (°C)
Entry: 16 (°C)
